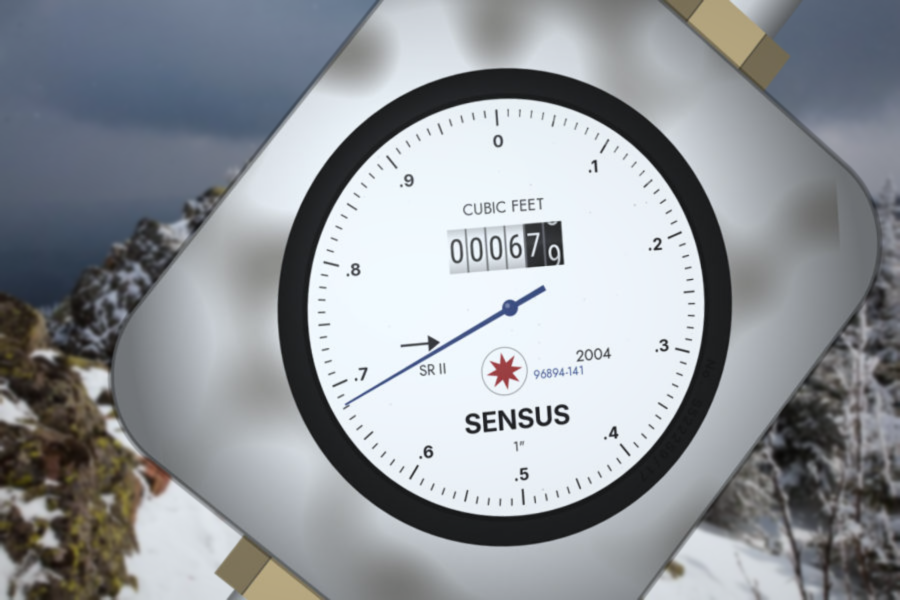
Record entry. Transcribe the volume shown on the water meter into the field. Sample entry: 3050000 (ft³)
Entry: 678.68 (ft³)
